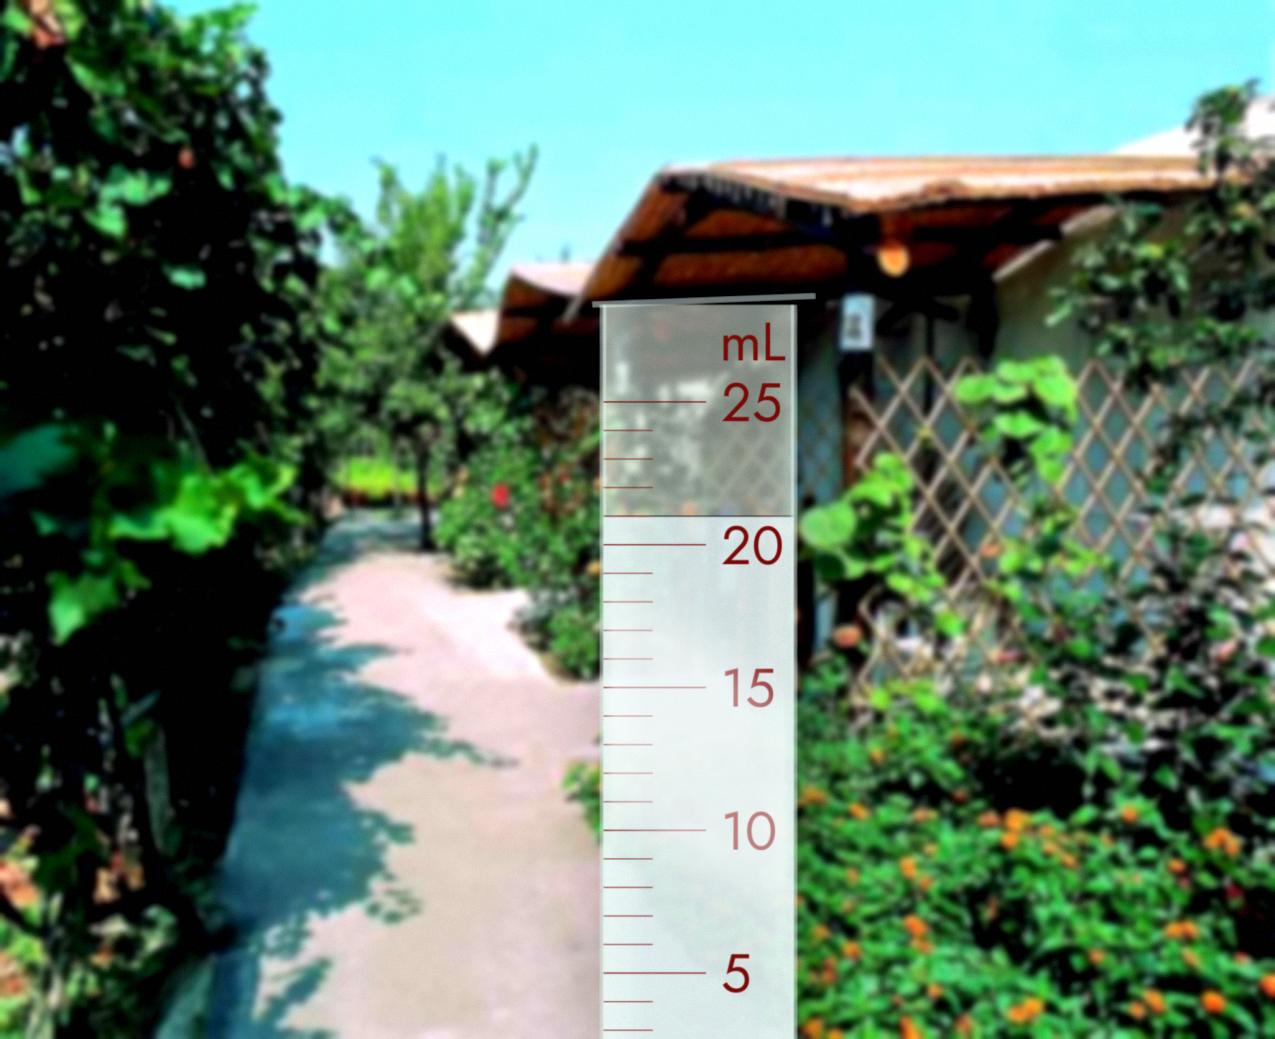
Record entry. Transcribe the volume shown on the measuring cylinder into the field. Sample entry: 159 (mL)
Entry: 21 (mL)
